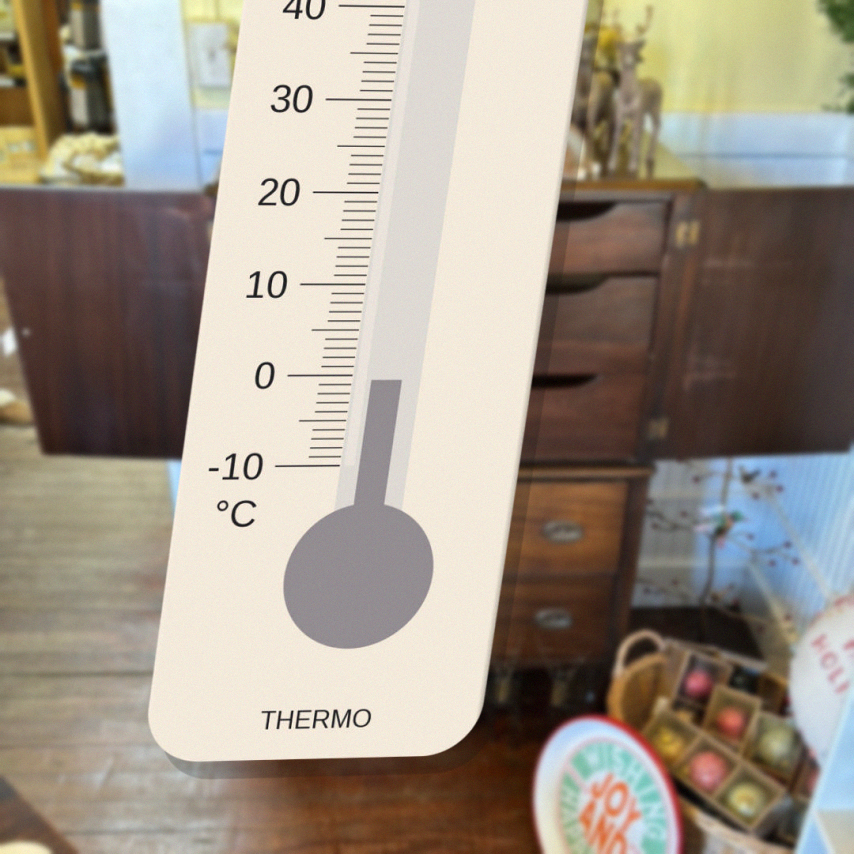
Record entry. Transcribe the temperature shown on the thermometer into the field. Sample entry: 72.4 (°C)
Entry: -0.5 (°C)
